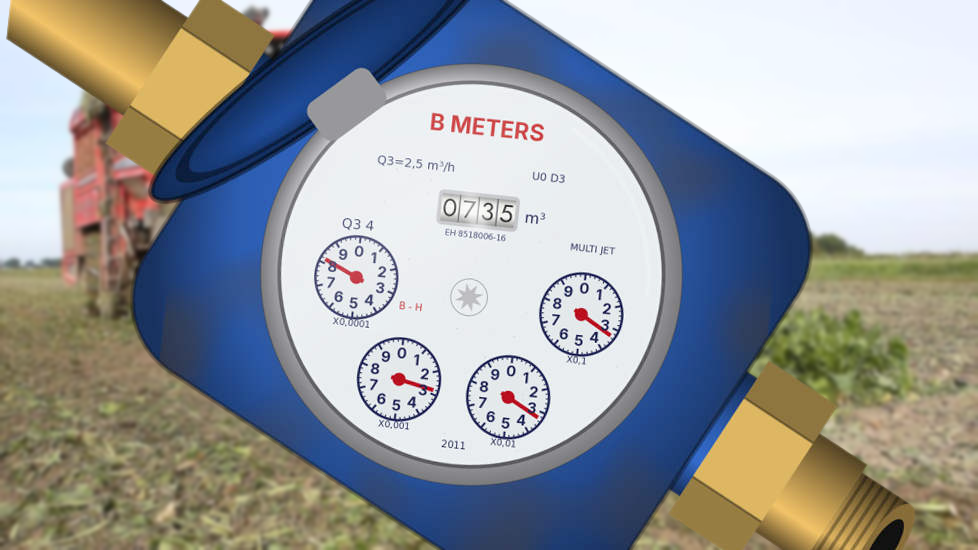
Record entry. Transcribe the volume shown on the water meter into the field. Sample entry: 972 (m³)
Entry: 735.3328 (m³)
